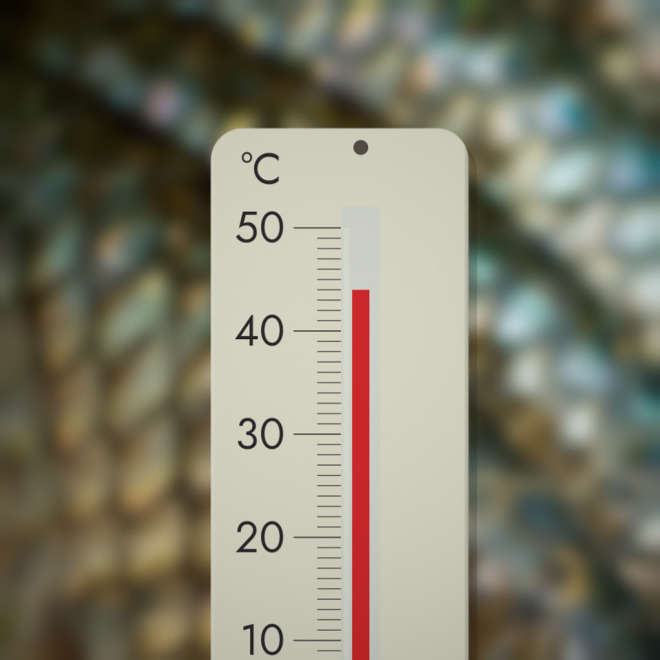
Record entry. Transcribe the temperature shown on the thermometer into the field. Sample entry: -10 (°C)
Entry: 44 (°C)
